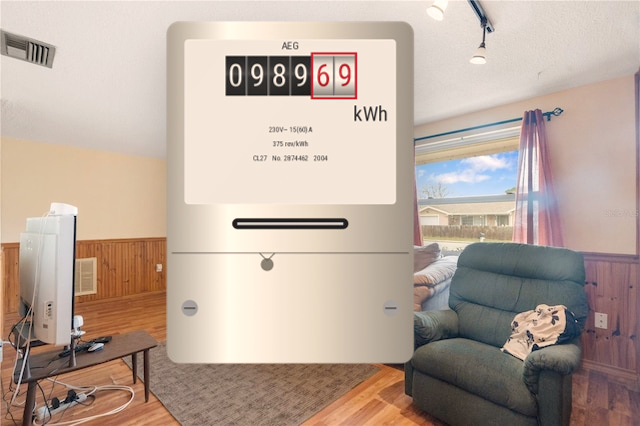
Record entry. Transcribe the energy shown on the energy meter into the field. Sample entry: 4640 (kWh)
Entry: 989.69 (kWh)
